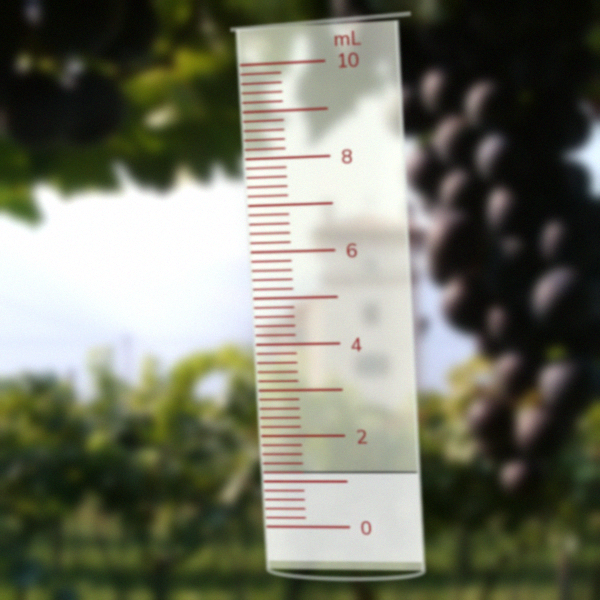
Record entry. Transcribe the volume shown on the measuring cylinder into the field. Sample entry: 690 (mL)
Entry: 1.2 (mL)
